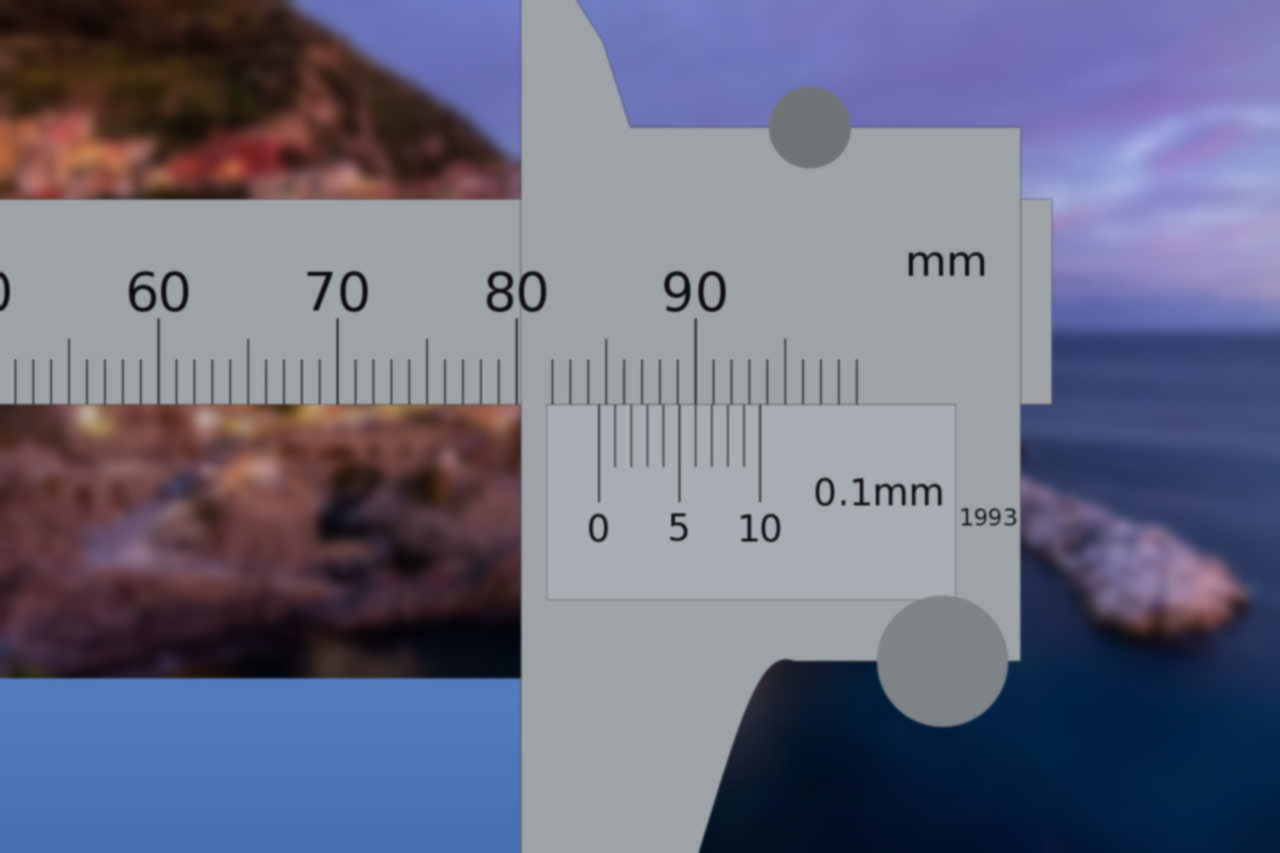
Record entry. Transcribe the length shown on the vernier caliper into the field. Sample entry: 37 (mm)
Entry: 84.6 (mm)
